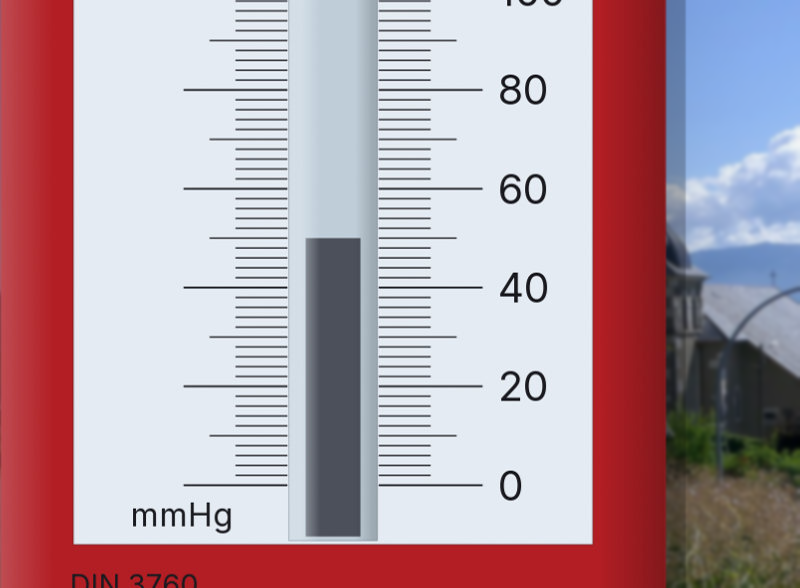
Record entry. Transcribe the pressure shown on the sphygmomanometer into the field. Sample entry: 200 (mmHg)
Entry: 50 (mmHg)
